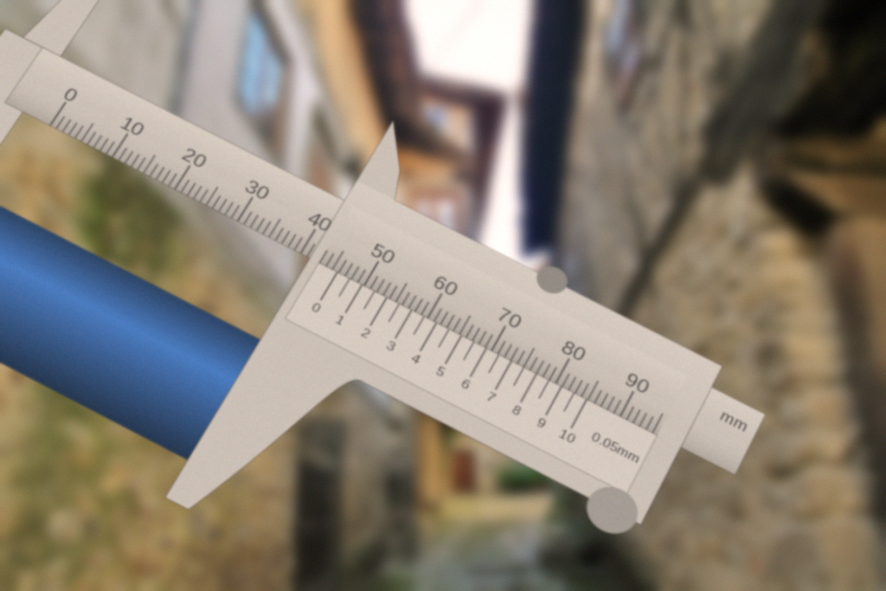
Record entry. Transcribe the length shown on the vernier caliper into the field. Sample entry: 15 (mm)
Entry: 45.8 (mm)
